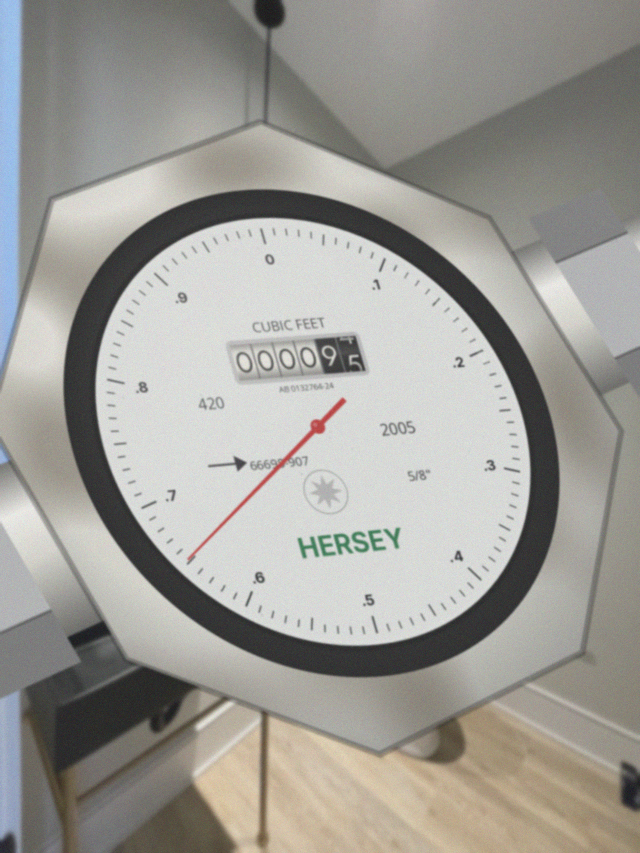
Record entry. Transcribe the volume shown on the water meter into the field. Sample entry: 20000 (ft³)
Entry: 94.65 (ft³)
